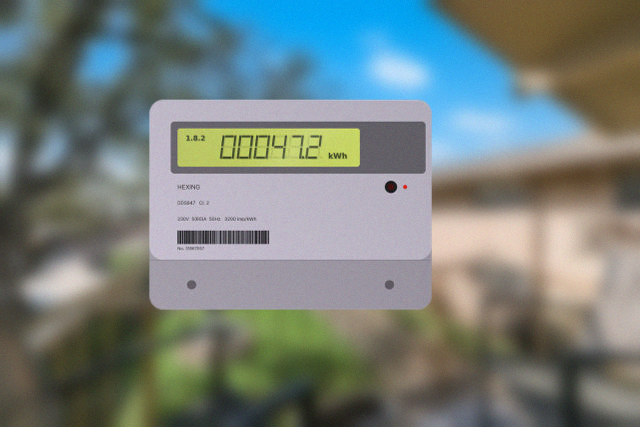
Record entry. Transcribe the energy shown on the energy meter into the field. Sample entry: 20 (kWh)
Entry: 47.2 (kWh)
